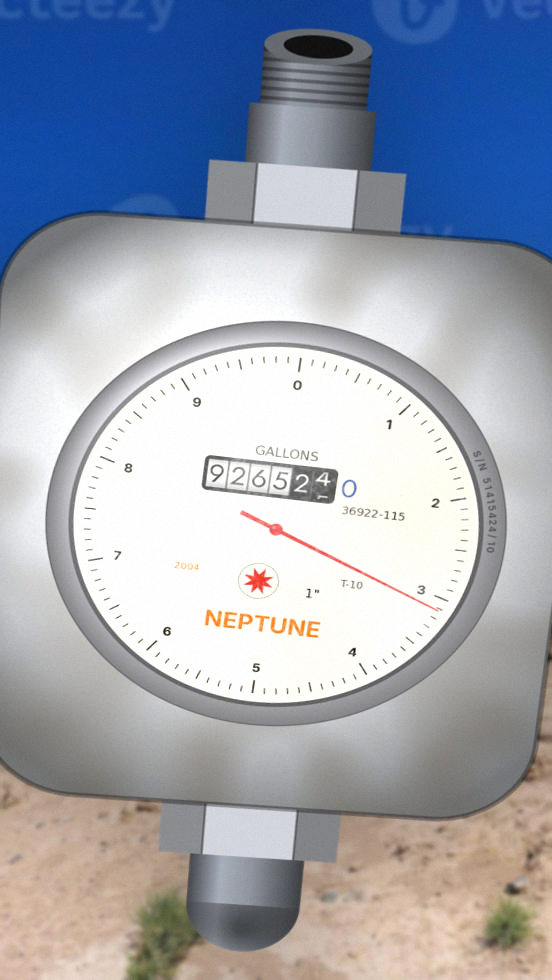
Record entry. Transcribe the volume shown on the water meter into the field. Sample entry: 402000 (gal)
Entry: 9265243.1 (gal)
